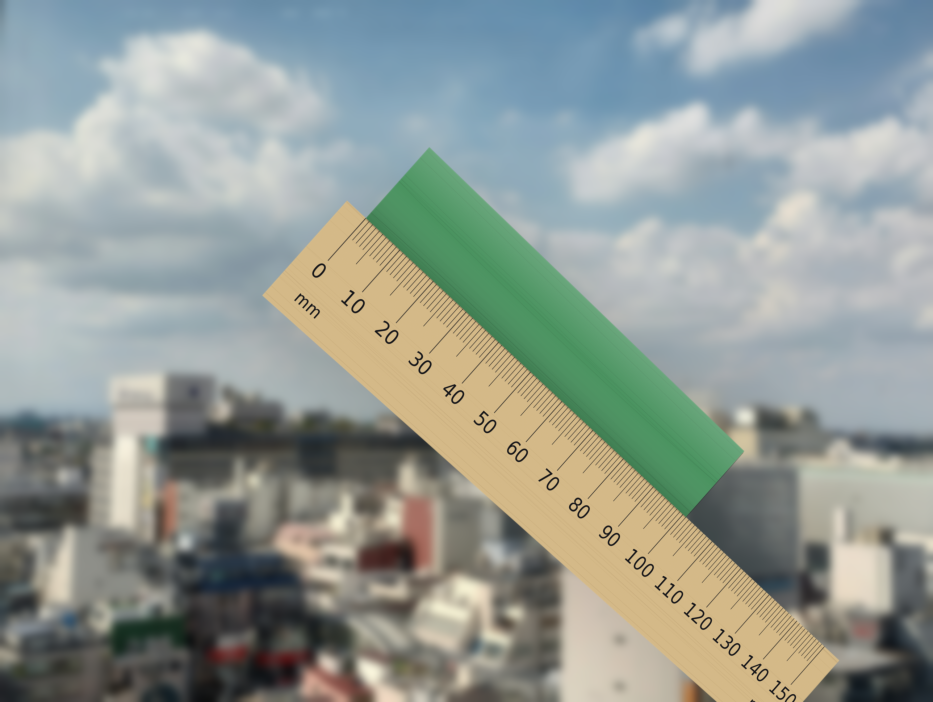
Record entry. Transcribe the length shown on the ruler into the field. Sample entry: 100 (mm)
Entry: 101 (mm)
